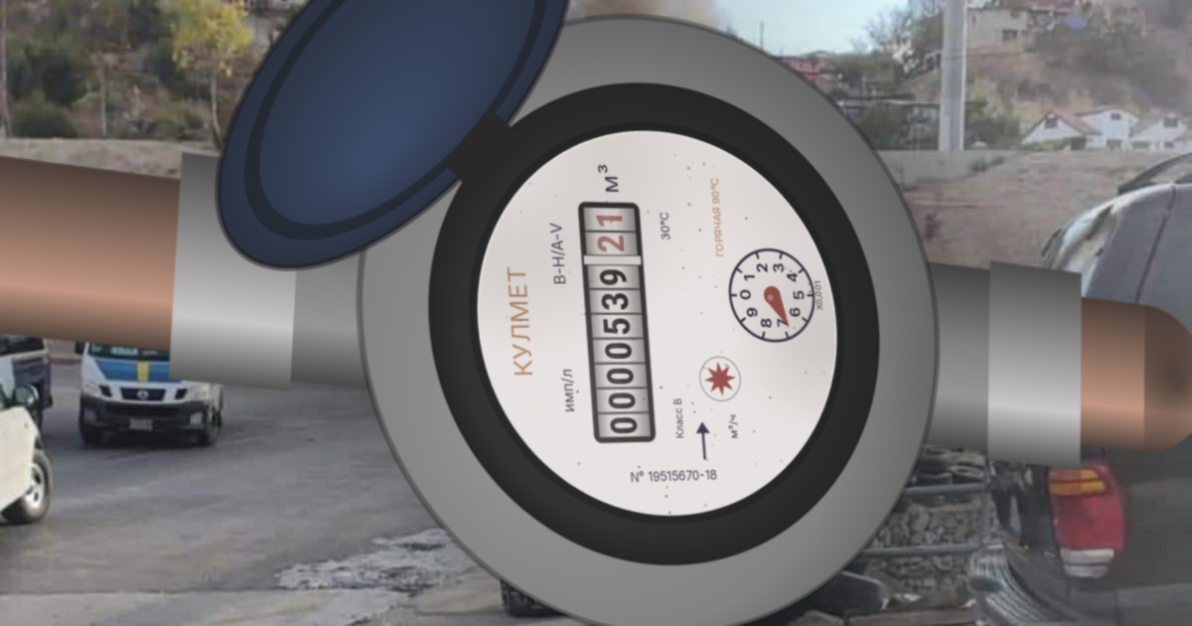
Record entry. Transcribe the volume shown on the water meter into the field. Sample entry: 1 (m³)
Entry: 539.216 (m³)
